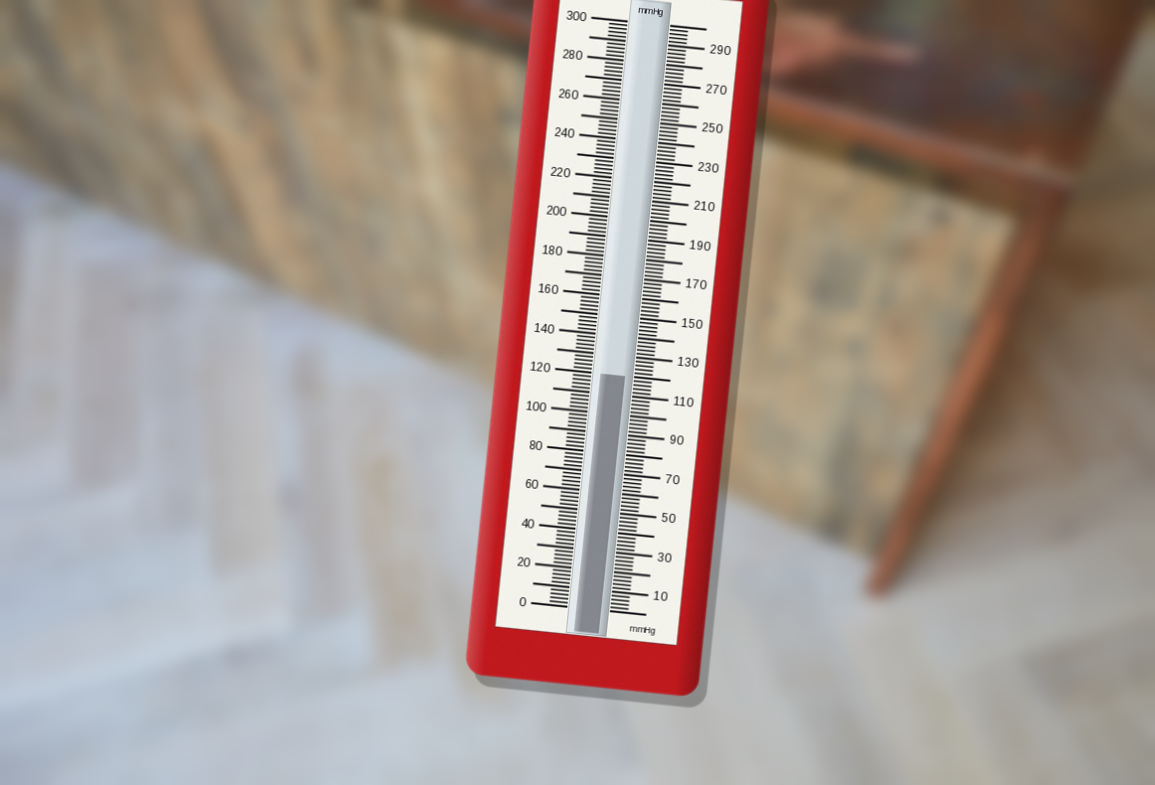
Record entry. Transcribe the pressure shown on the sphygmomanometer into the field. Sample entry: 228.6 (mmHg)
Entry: 120 (mmHg)
